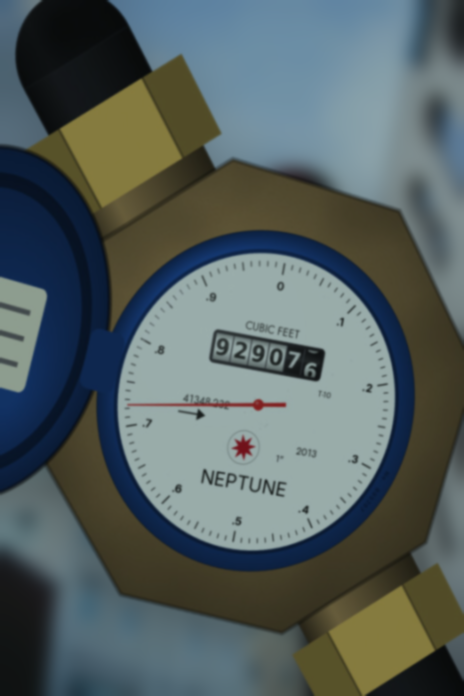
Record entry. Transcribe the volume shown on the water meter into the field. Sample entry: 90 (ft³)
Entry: 929075.72 (ft³)
